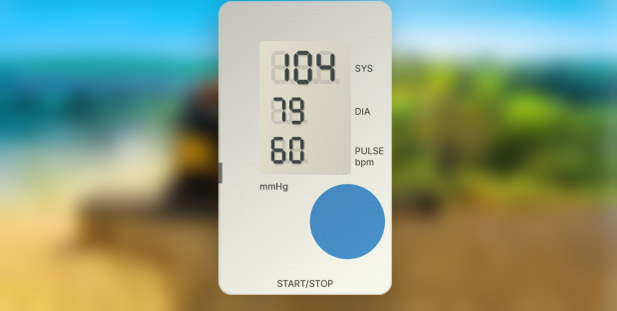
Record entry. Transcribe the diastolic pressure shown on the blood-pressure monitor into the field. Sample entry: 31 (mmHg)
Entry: 79 (mmHg)
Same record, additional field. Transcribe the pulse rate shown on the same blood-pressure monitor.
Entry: 60 (bpm)
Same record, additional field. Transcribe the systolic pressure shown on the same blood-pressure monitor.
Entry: 104 (mmHg)
